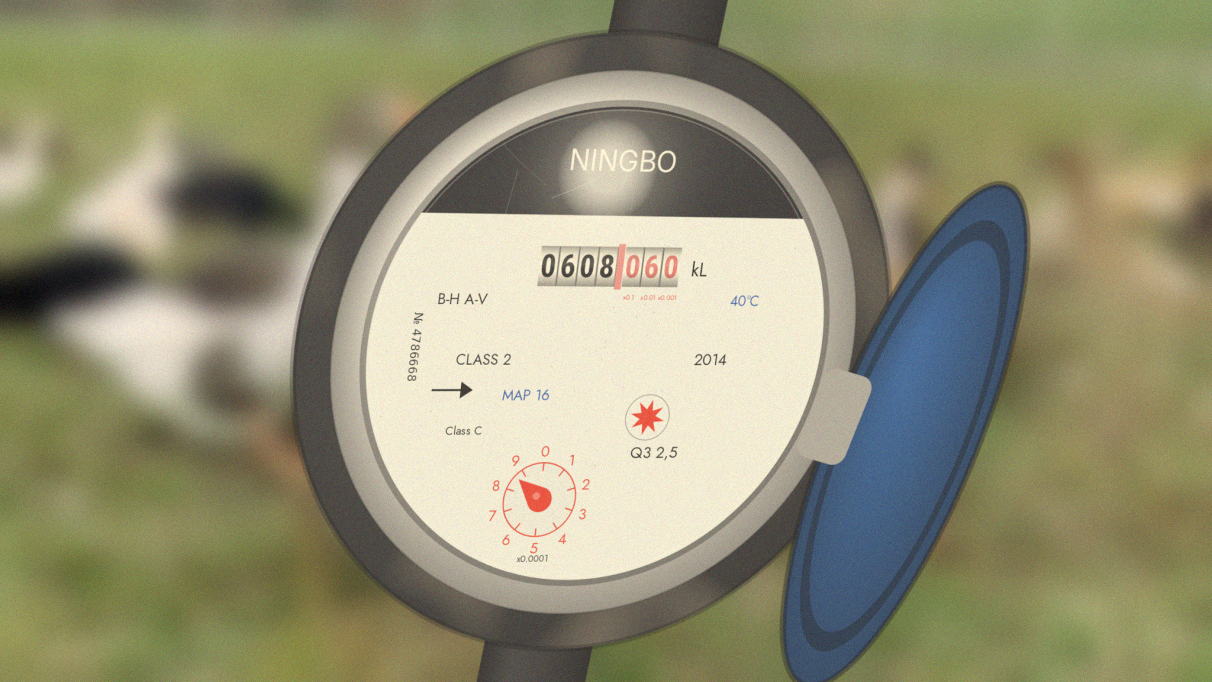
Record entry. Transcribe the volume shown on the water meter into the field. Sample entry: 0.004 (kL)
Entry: 608.0608 (kL)
